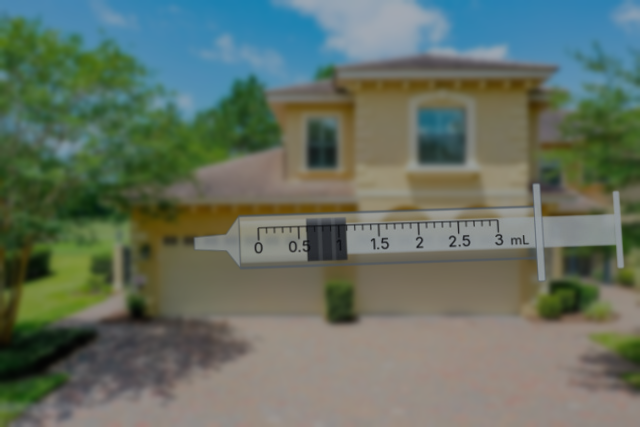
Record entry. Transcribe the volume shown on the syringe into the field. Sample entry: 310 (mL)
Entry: 0.6 (mL)
